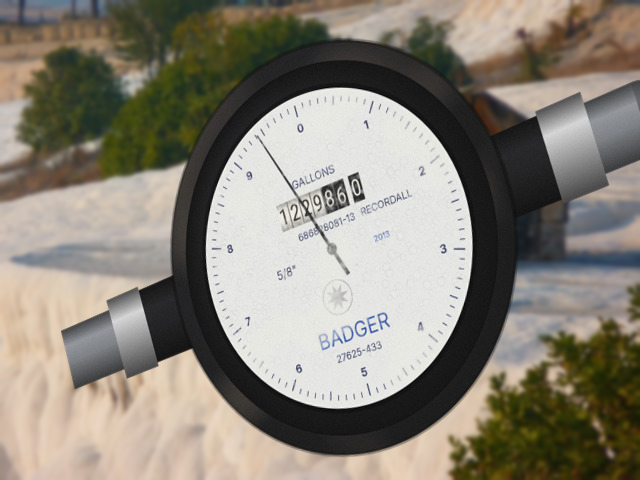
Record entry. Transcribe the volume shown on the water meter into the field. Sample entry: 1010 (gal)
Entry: 1229859.4 (gal)
